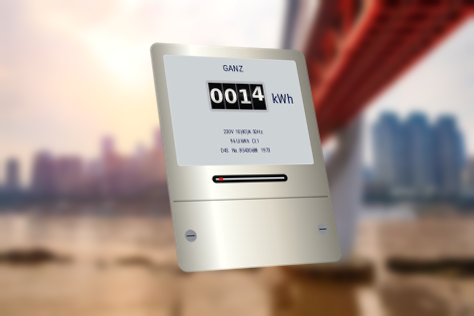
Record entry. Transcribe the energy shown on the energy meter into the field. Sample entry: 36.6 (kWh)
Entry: 14 (kWh)
